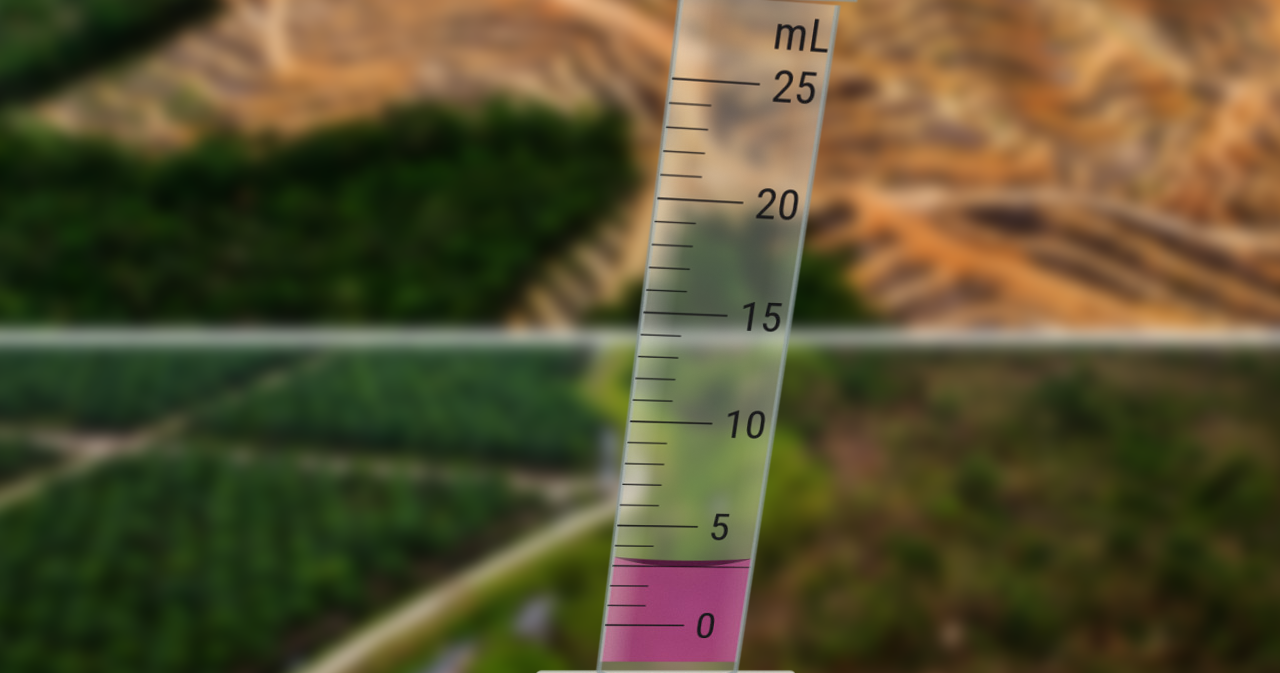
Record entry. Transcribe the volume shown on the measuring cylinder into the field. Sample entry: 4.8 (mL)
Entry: 3 (mL)
